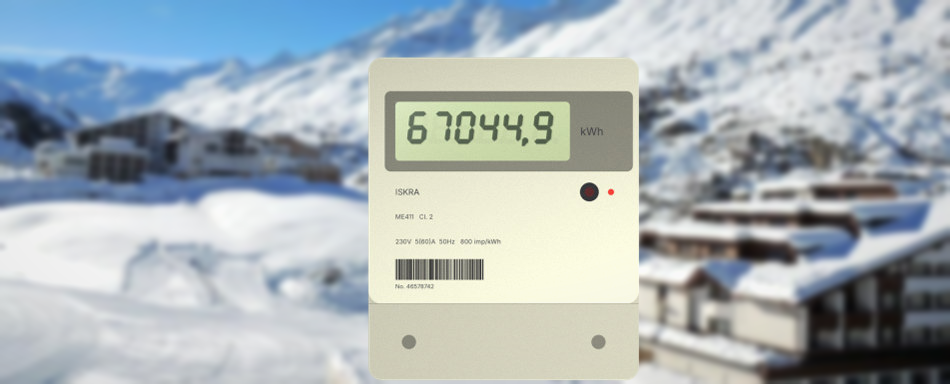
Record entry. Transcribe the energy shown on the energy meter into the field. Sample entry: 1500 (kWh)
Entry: 67044.9 (kWh)
